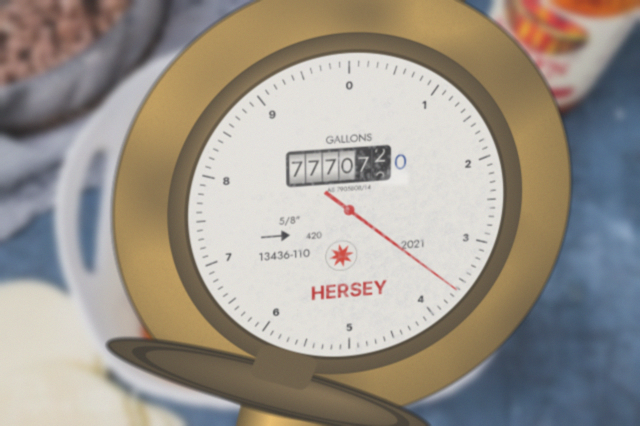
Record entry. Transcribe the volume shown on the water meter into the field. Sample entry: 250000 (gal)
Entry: 7770723.6 (gal)
